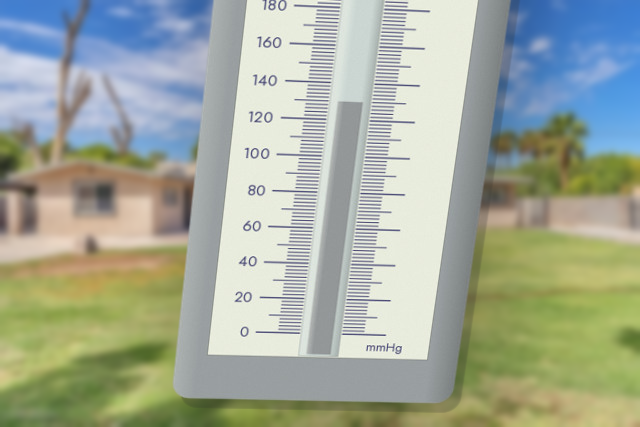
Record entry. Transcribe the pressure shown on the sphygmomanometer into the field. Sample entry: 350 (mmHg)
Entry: 130 (mmHg)
